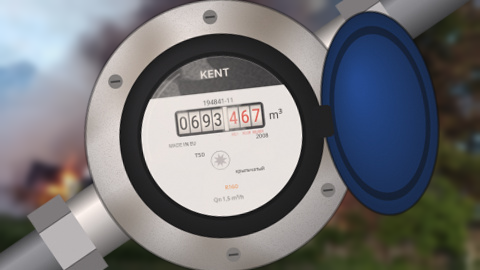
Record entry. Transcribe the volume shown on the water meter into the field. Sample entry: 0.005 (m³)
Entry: 693.467 (m³)
